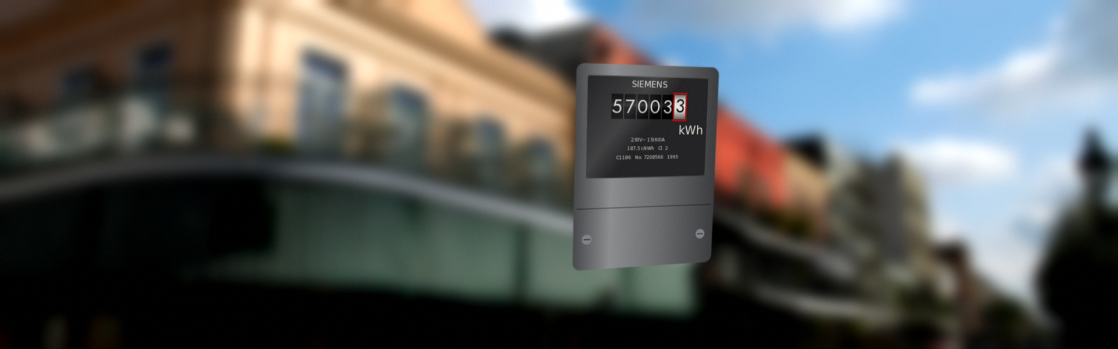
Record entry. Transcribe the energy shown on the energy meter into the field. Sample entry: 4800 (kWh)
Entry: 57003.3 (kWh)
